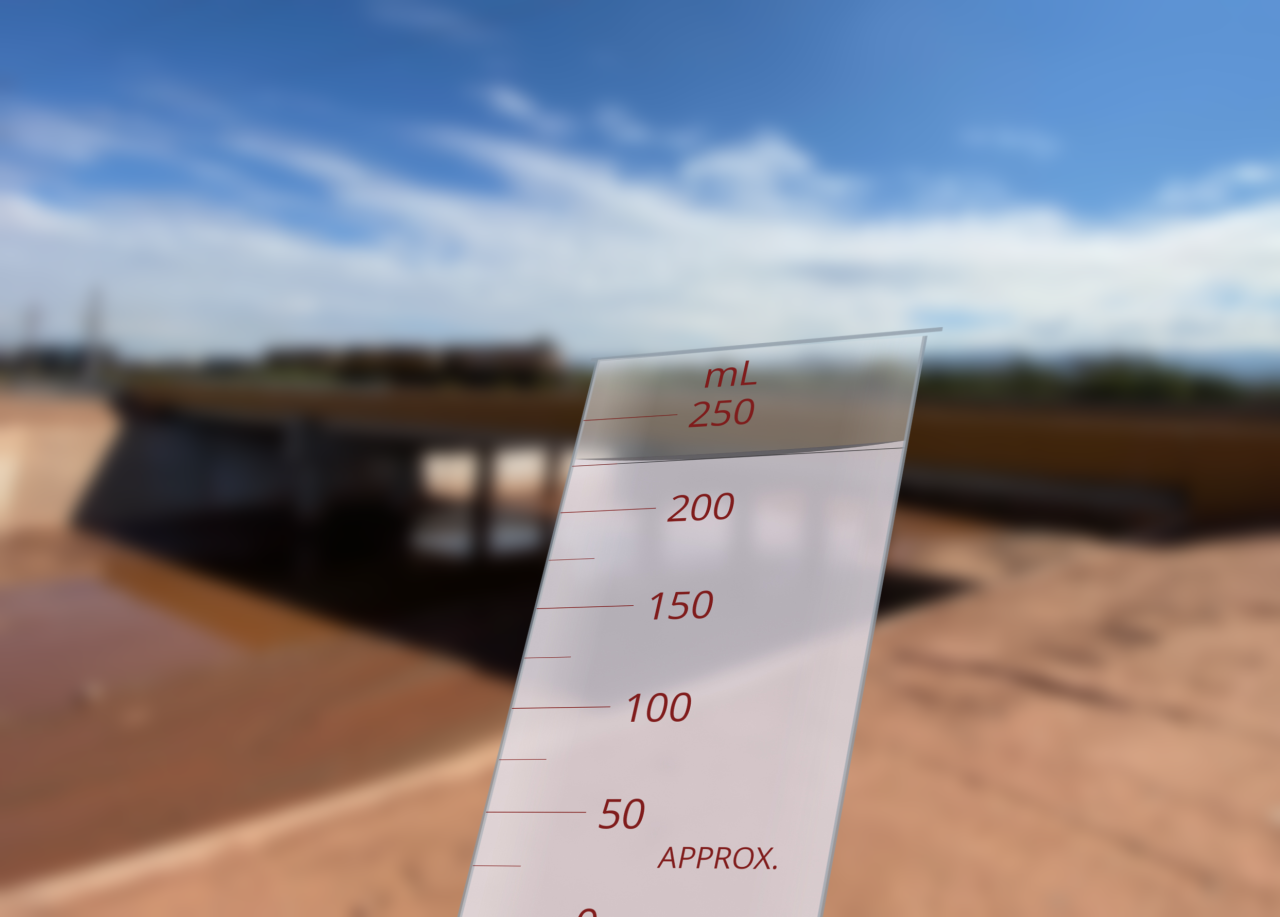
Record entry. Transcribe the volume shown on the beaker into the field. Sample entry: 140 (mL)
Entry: 225 (mL)
